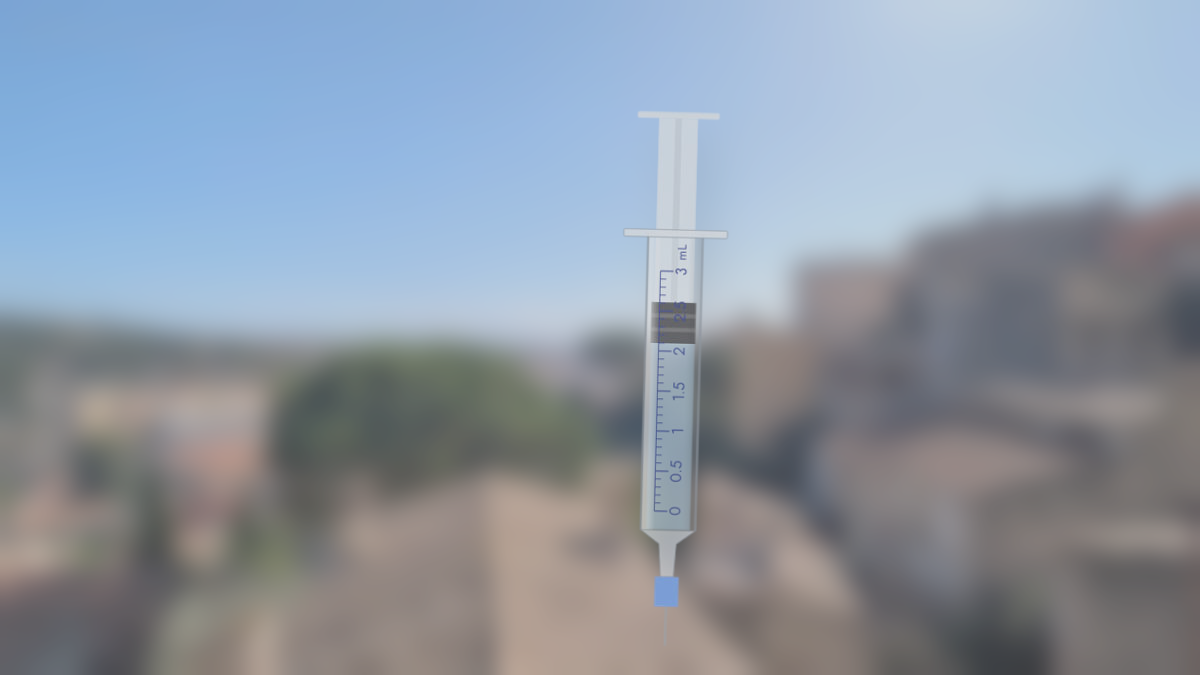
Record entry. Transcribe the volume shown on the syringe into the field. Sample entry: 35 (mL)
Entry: 2.1 (mL)
